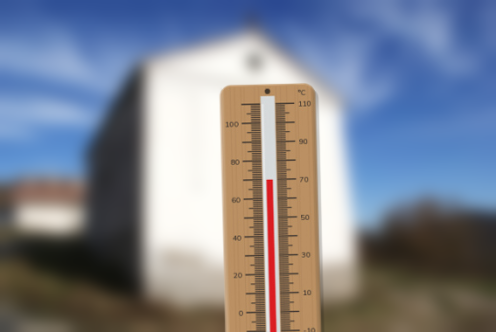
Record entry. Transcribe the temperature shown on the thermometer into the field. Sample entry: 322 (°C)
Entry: 70 (°C)
